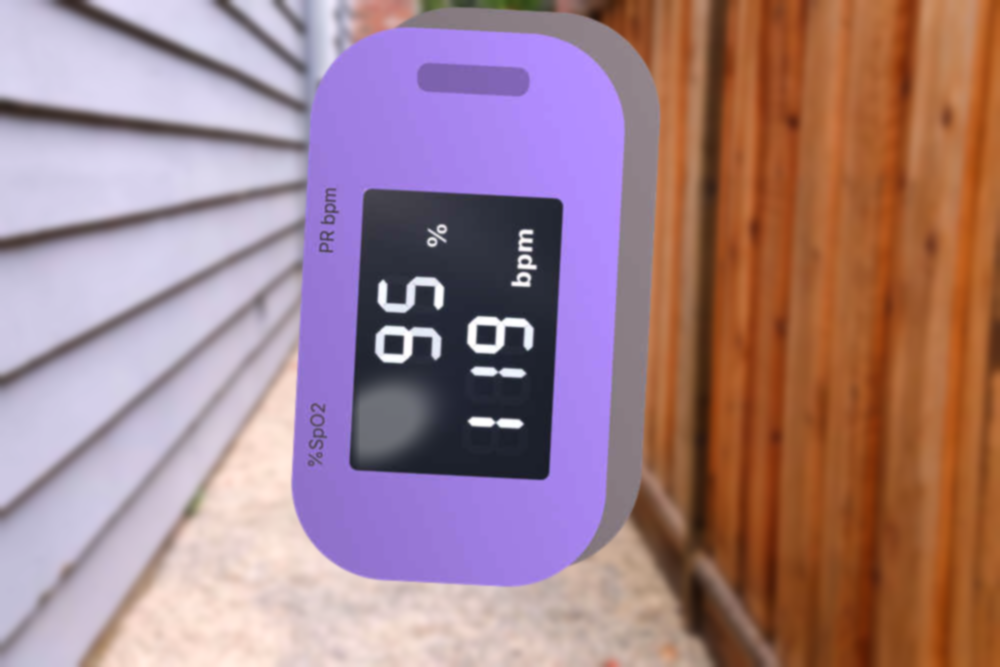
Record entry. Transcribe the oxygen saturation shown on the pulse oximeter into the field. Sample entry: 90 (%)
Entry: 95 (%)
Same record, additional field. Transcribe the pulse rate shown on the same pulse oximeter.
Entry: 119 (bpm)
